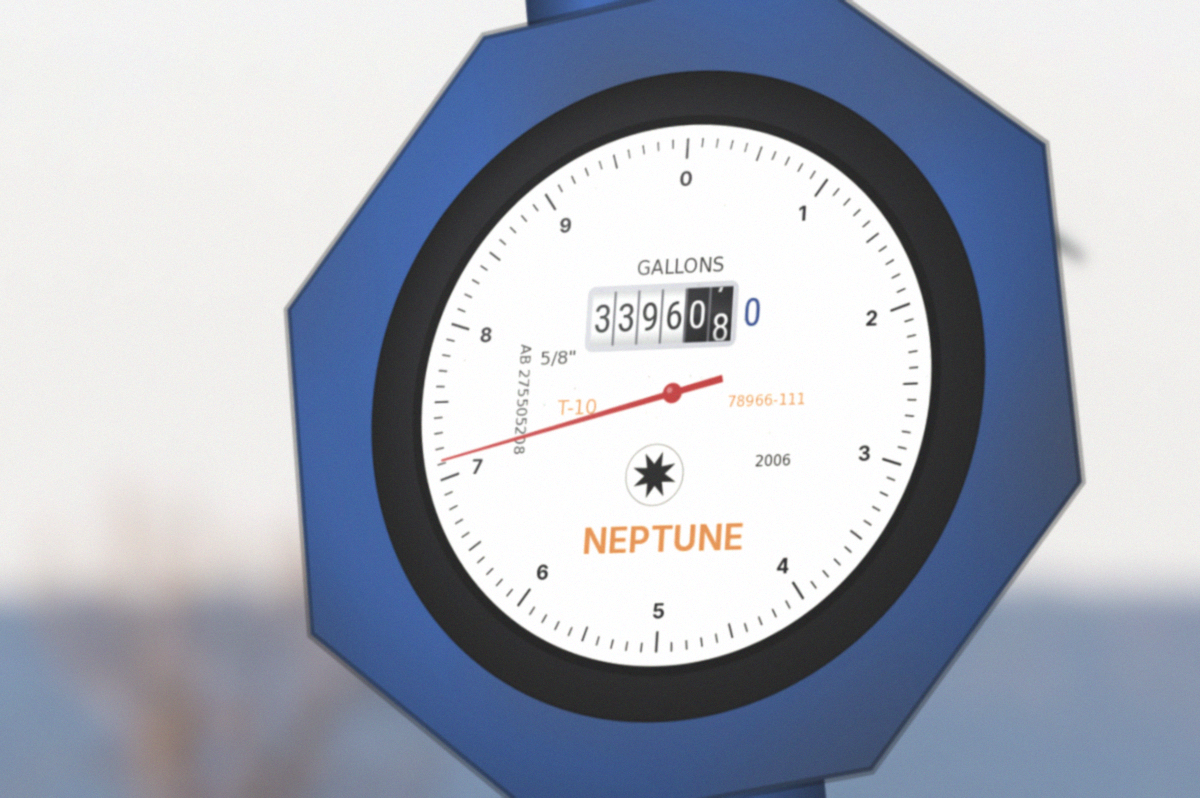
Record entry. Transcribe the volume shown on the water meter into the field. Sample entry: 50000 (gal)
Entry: 3396077.1 (gal)
